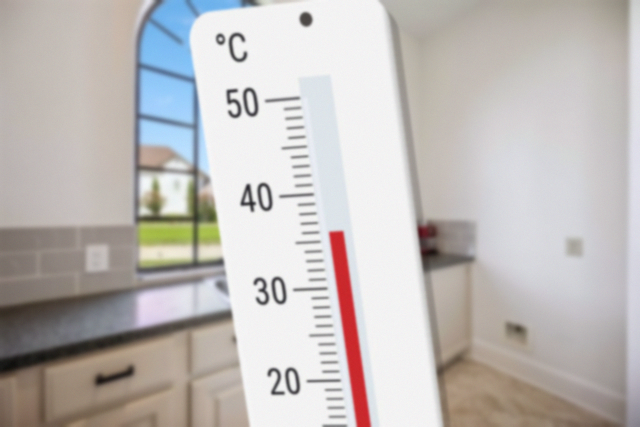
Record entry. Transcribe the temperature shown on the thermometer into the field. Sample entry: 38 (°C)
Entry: 36 (°C)
